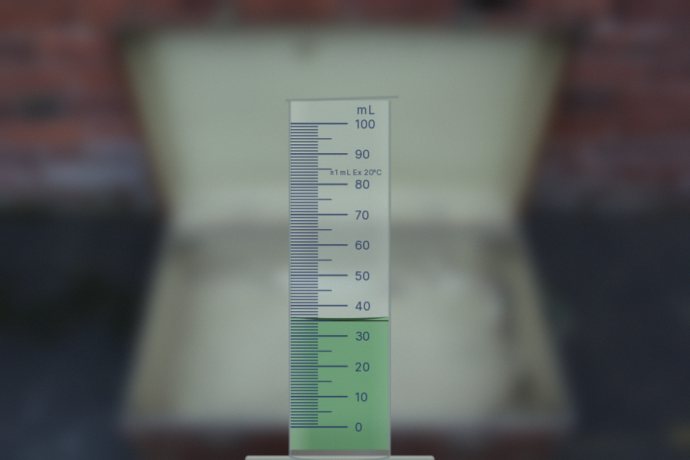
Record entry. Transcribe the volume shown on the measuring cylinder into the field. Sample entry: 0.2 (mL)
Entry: 35 (mL)
